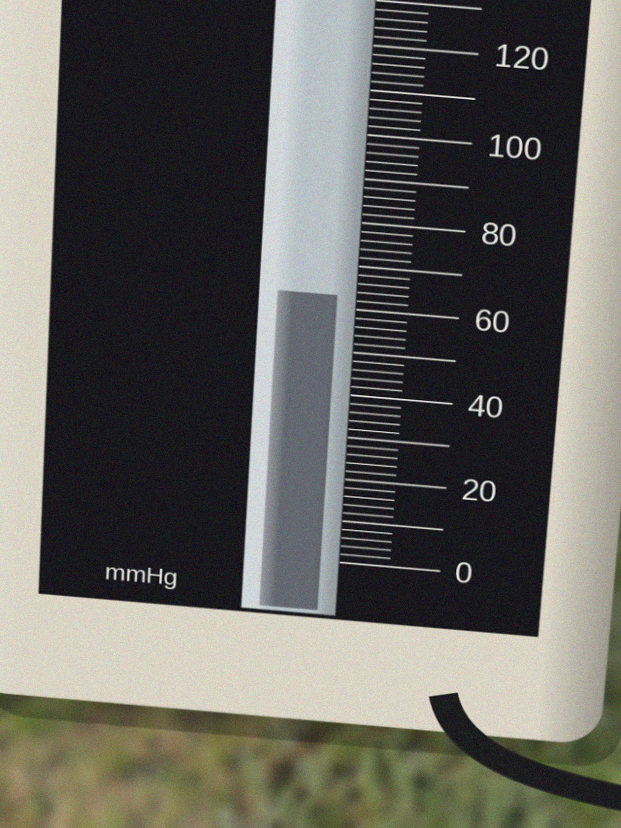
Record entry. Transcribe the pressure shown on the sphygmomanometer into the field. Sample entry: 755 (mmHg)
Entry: 63 (mmHg)
